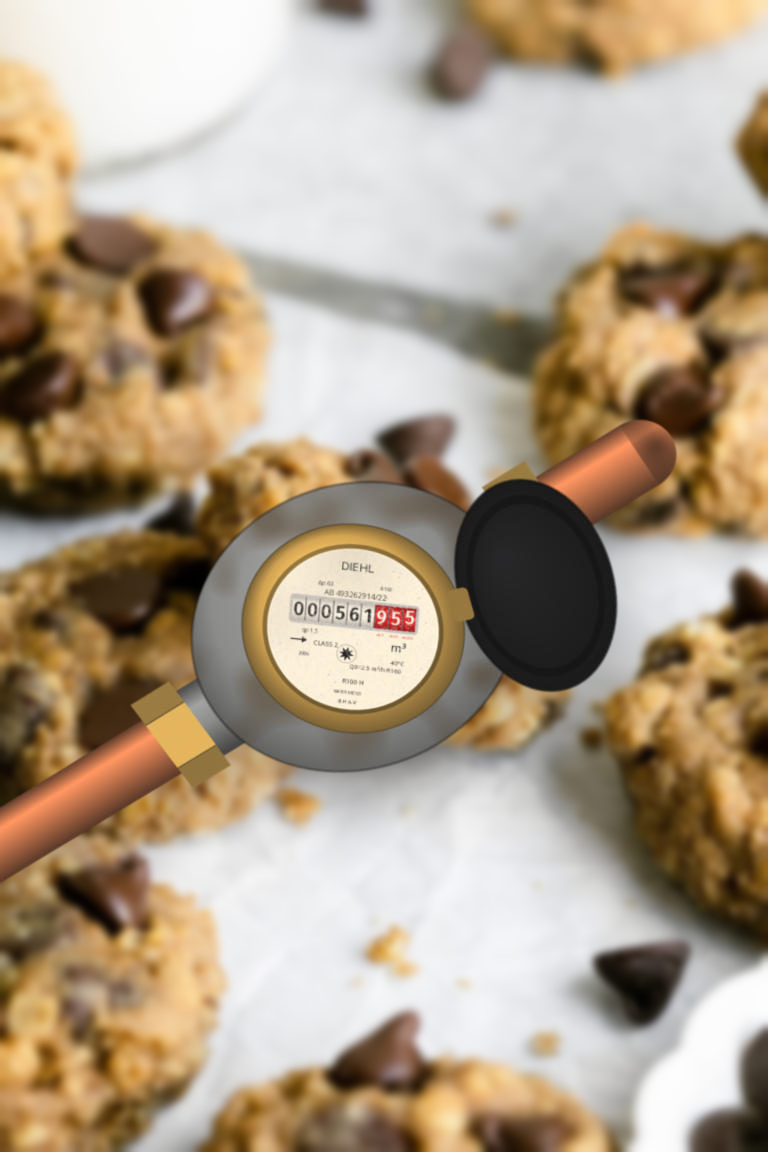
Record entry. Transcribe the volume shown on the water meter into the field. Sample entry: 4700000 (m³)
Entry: 561.955 (m³)
